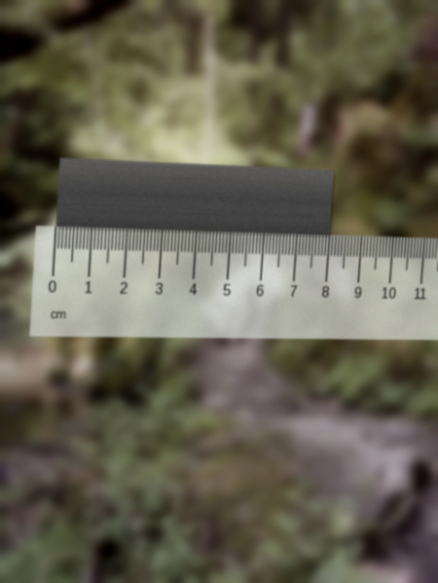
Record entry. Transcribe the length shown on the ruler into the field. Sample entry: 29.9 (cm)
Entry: 8 (cm)
